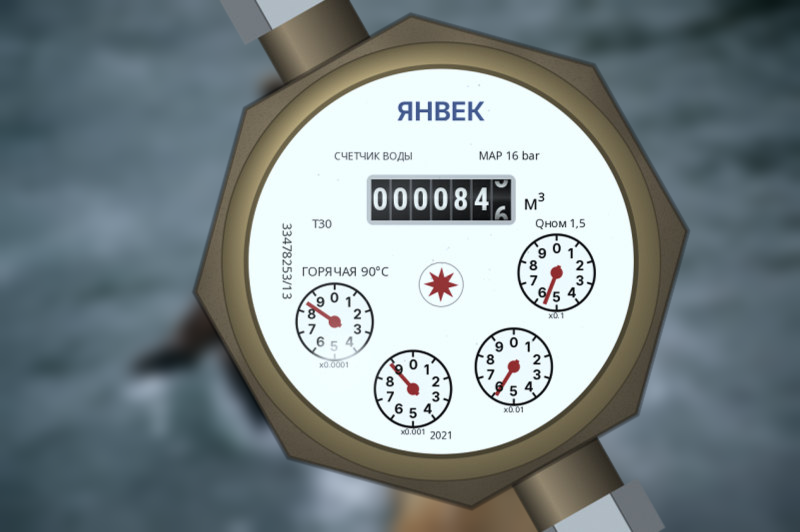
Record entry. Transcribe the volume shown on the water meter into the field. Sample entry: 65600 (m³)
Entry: 845.5588 (m³)
